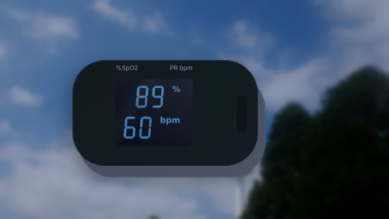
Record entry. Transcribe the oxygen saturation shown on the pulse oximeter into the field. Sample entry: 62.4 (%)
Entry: 89 (%)
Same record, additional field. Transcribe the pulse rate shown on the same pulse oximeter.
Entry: 60 (bpm)
